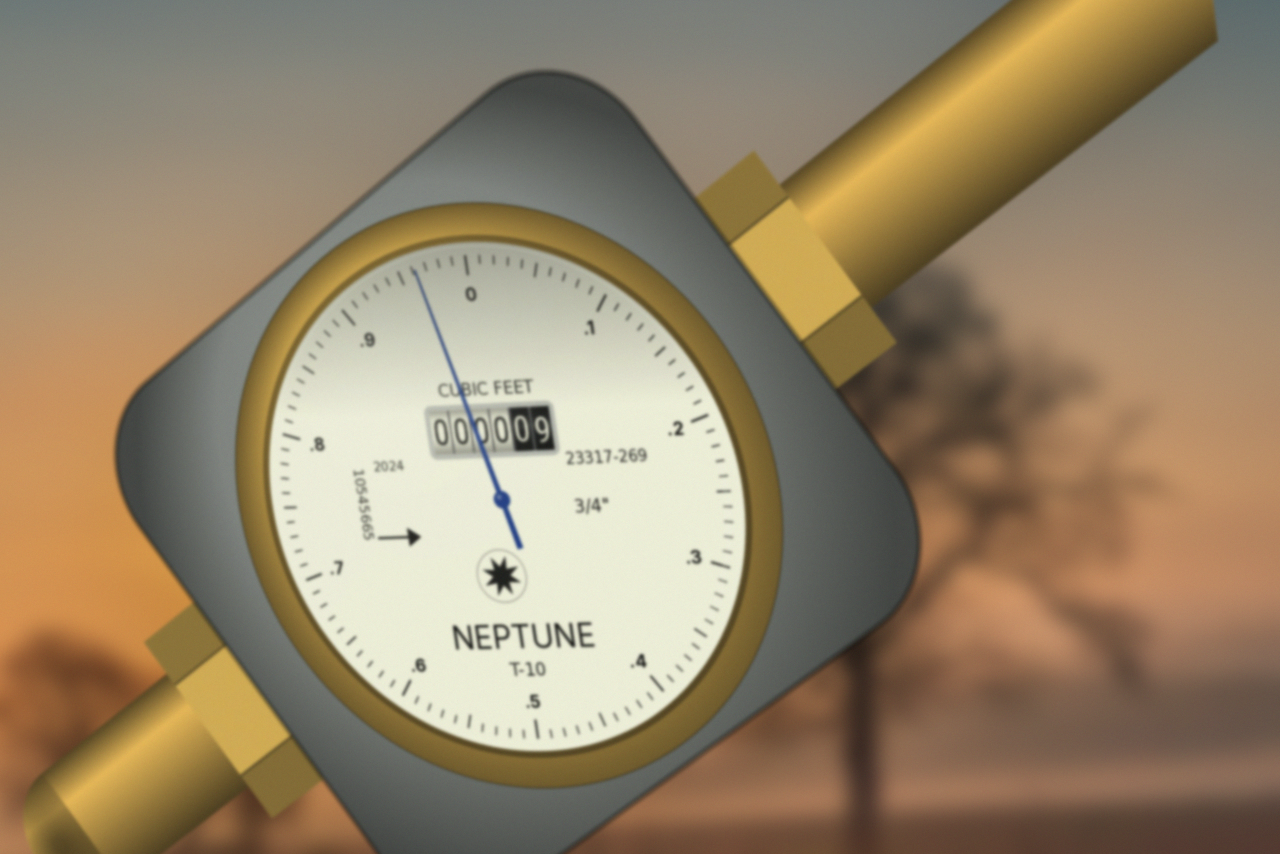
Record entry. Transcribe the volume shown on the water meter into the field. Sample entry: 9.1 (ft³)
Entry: 8.96 (ft³)
